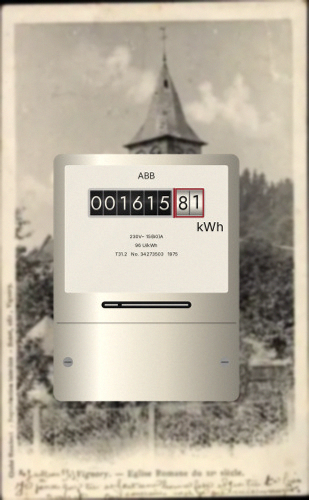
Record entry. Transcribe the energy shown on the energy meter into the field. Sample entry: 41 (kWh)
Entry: 1615.81 (kWh)
